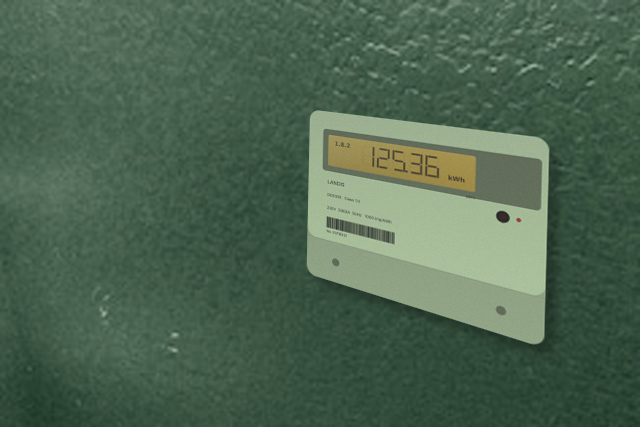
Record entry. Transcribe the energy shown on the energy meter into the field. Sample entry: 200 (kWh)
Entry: 125.36 (kWh)
